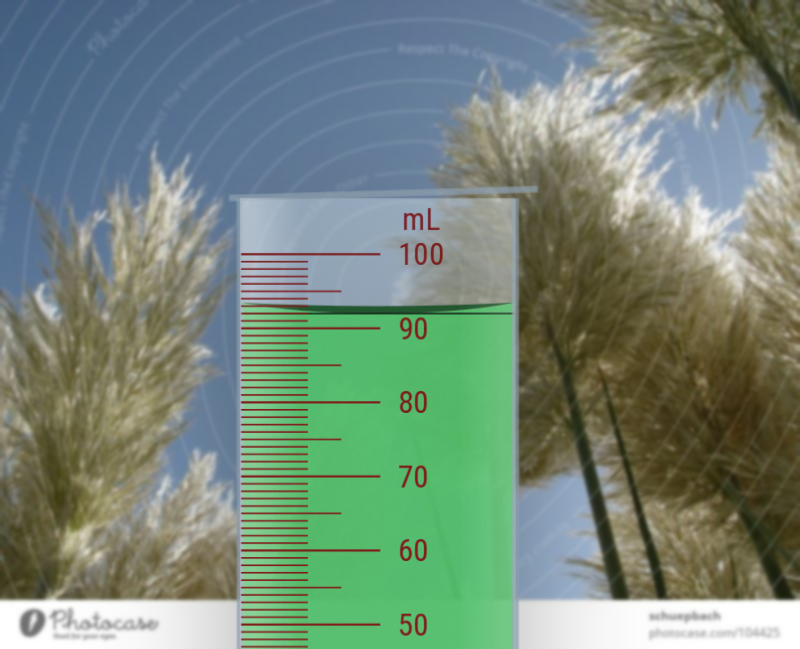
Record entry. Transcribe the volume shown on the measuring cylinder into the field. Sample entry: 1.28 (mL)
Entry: 92 (mL)
